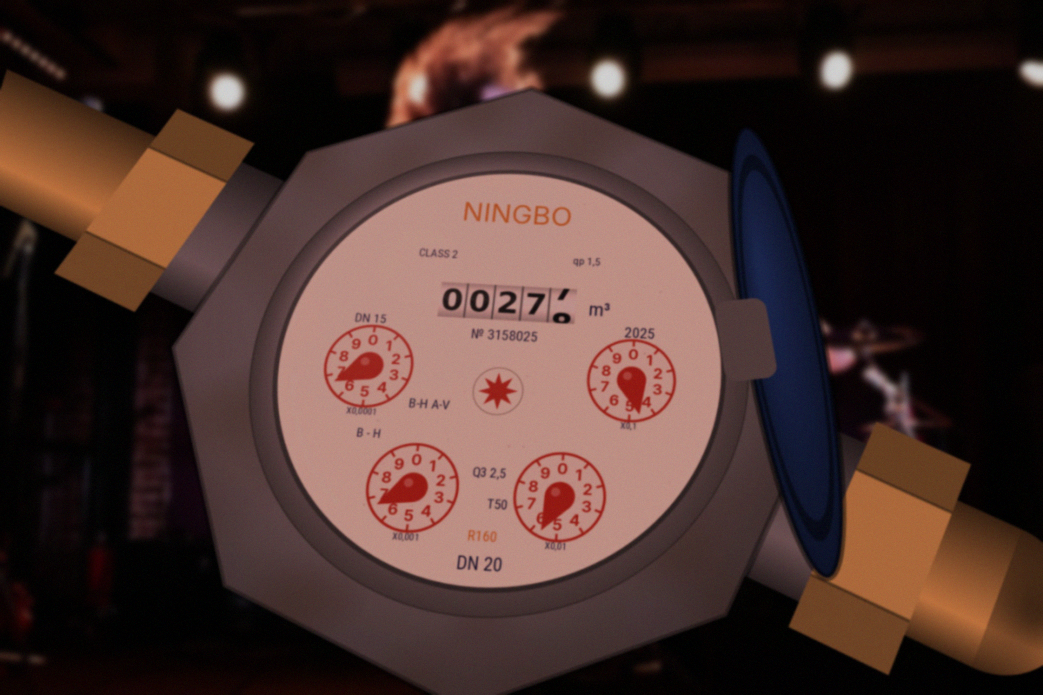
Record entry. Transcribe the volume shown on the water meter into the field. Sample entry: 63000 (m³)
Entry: 277.4566 (m³)
